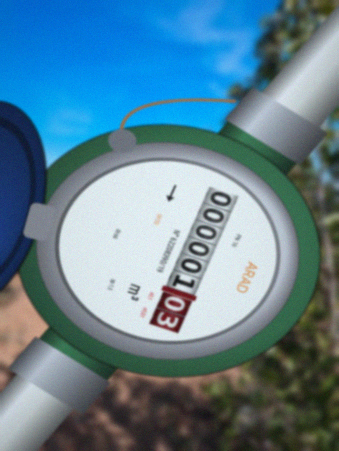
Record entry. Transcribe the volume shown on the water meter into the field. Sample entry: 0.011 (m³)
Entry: 1.03 (m³)
